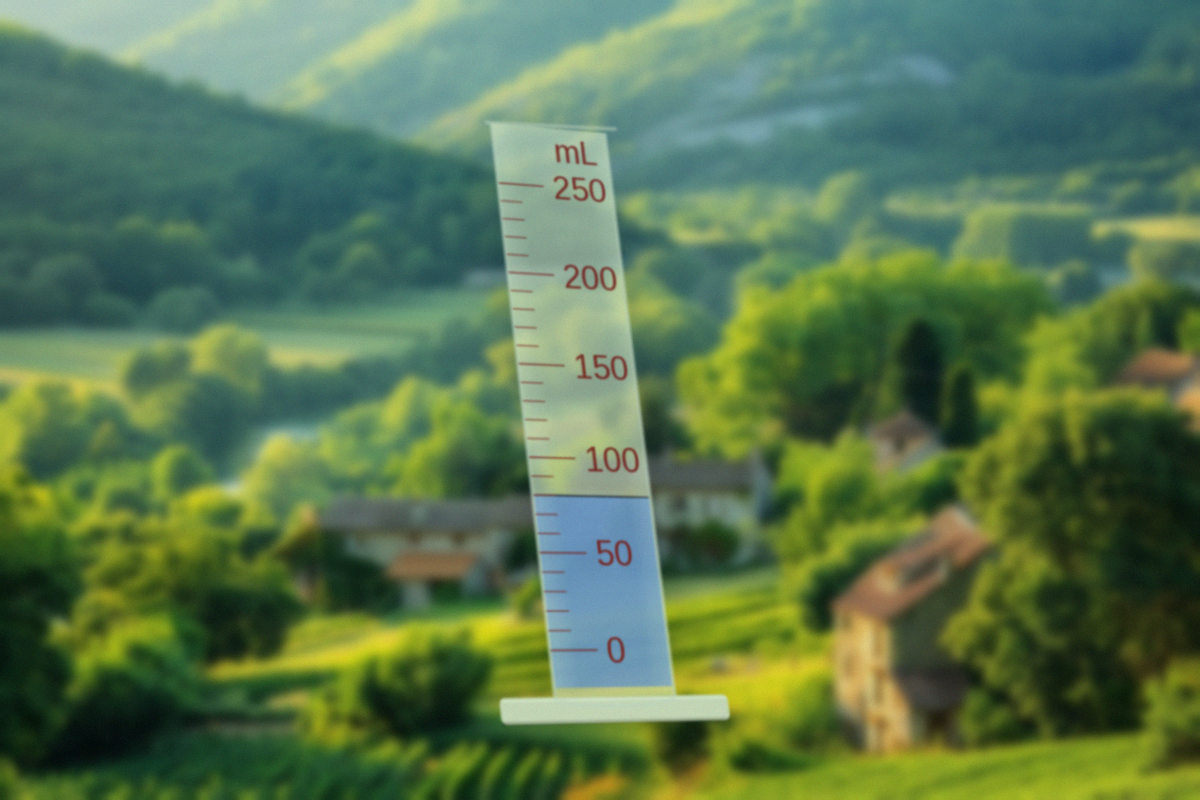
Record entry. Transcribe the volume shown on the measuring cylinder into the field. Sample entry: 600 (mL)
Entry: 80 (mL)
